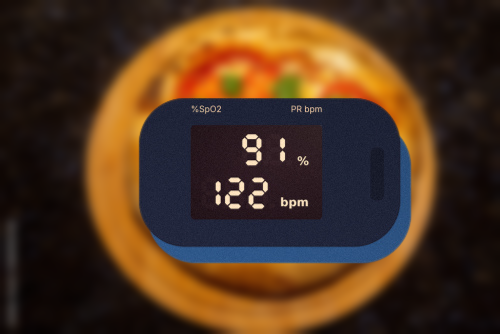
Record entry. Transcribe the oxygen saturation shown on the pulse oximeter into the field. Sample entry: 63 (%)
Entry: 91 (%)
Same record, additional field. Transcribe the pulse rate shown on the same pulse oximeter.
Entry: 122 (bpm)
